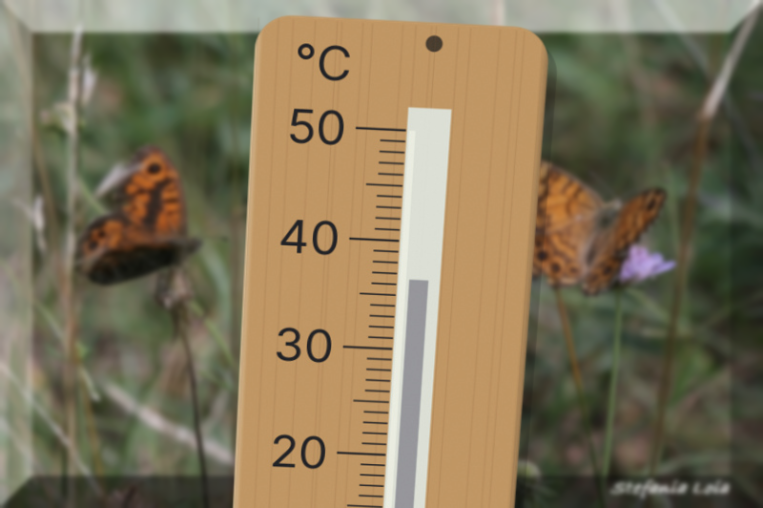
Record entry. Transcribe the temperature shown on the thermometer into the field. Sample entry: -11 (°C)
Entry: 36.5 (°C)
